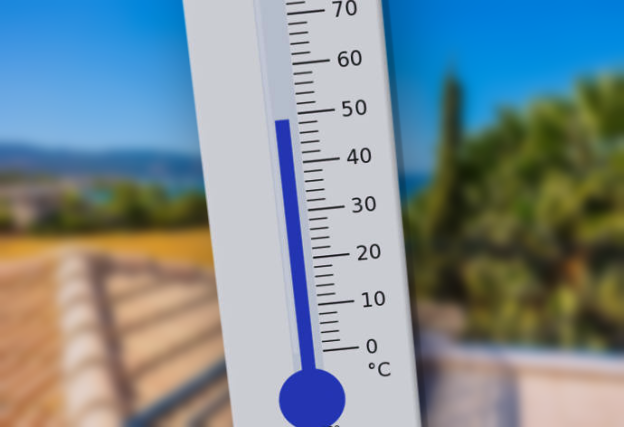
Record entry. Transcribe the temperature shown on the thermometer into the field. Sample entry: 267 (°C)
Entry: 49 (°C)
